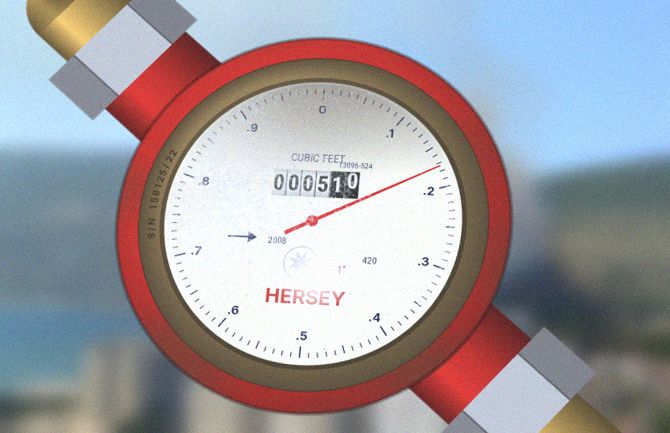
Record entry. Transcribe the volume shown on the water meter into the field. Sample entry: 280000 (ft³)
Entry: 510.17 (ft³)
